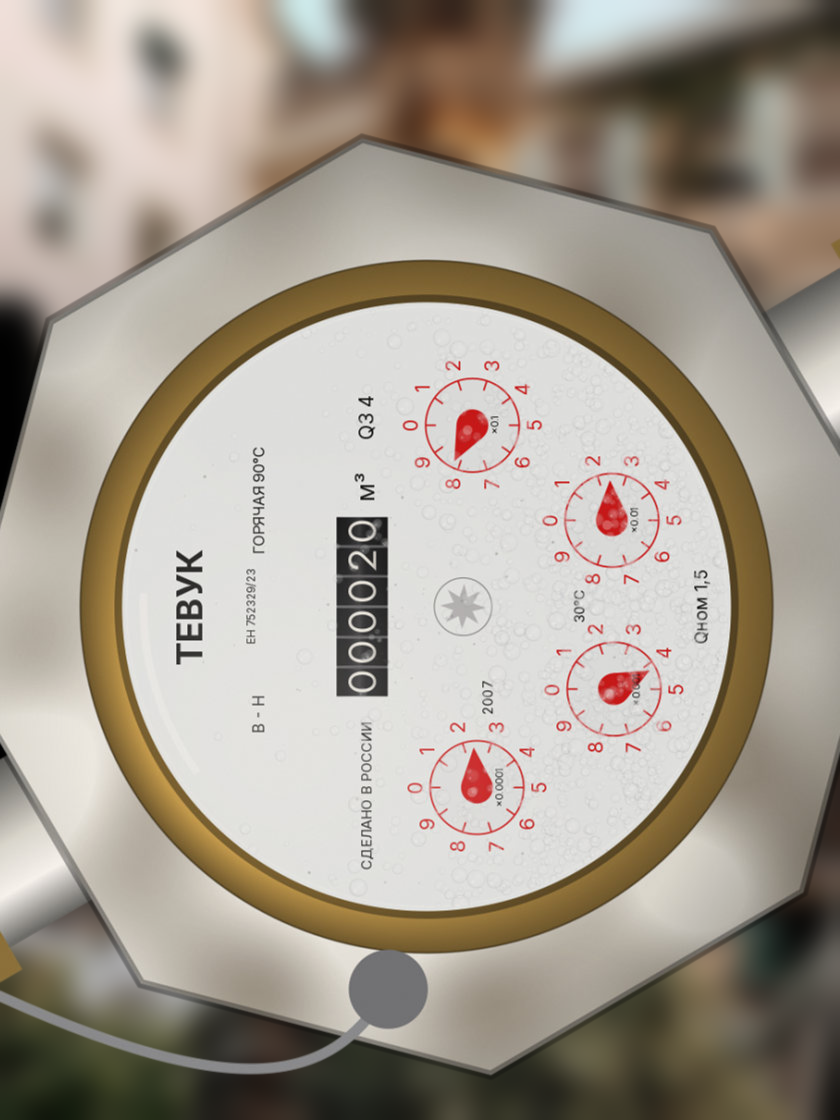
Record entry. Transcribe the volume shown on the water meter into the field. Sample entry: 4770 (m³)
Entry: 20.8242 (m³)
